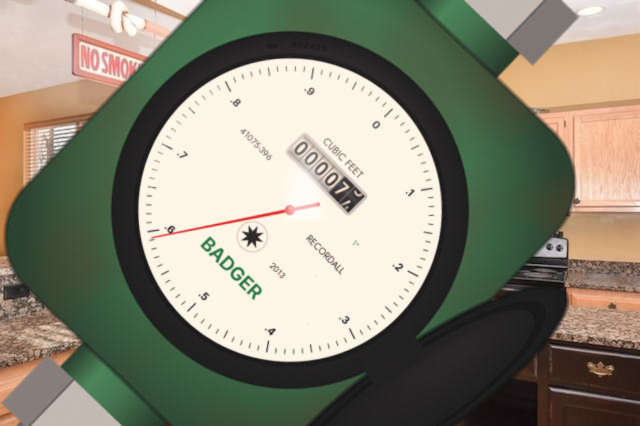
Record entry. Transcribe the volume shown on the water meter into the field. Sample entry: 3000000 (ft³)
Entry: 73.59 (ft³)
